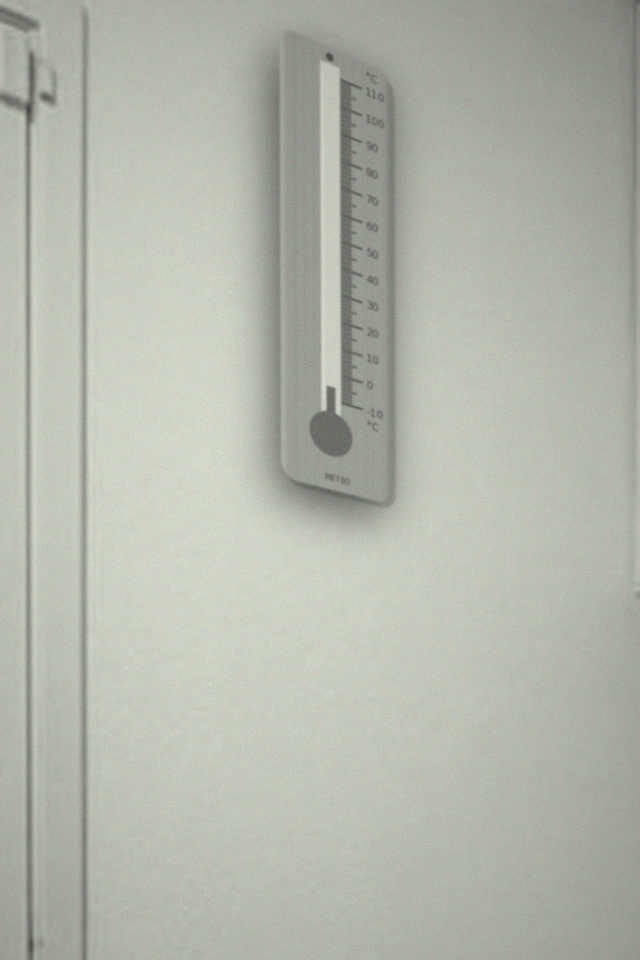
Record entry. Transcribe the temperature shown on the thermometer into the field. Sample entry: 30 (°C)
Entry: -5 (°C)
